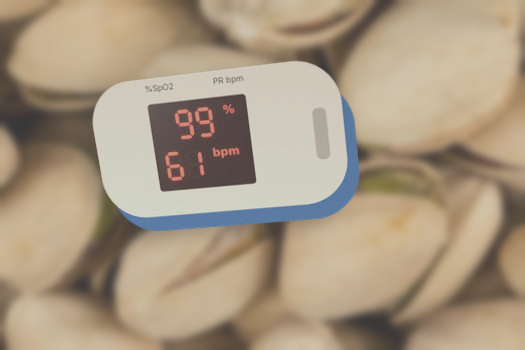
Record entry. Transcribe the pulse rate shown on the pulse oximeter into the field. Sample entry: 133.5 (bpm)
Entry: 61 (bpm)
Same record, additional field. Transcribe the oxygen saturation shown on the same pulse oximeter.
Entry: 99 (%)
